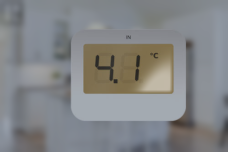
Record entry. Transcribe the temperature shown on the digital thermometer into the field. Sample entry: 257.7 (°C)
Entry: 4.1 (°C)
